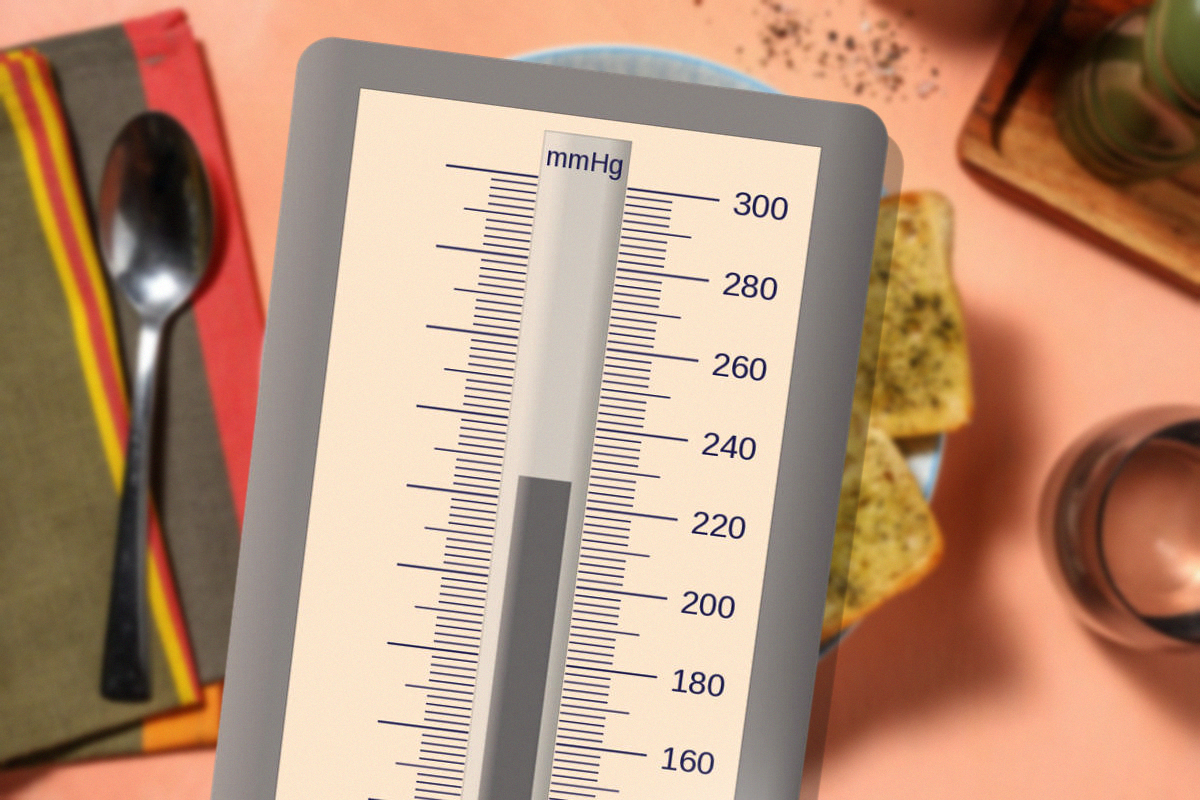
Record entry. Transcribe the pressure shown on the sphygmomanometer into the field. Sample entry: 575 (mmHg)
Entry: 226 (mmHg)
